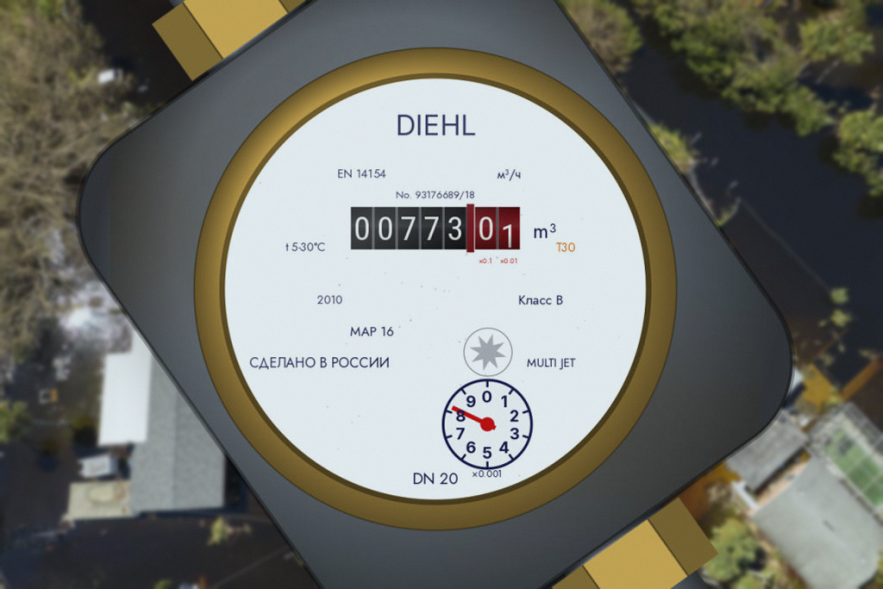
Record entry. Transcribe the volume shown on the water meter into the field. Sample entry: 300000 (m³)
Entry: 773.008 (m³)
